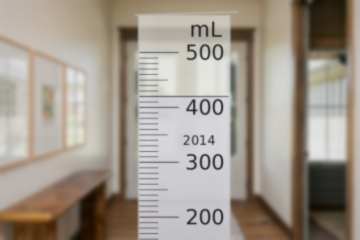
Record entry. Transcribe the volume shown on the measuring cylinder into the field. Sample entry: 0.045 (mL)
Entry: 420 (mL)
